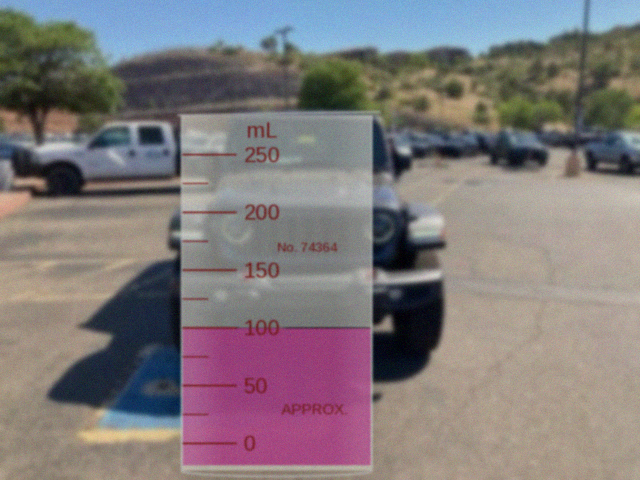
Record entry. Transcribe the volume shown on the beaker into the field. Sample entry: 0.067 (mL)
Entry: 100 (mL)
